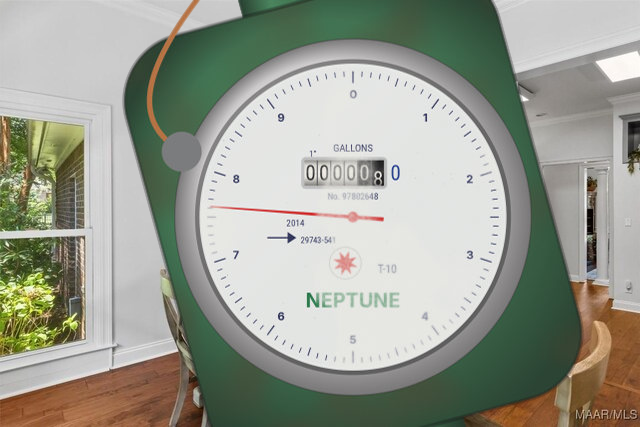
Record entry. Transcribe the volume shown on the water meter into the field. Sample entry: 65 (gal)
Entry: 77.6 (gal)
